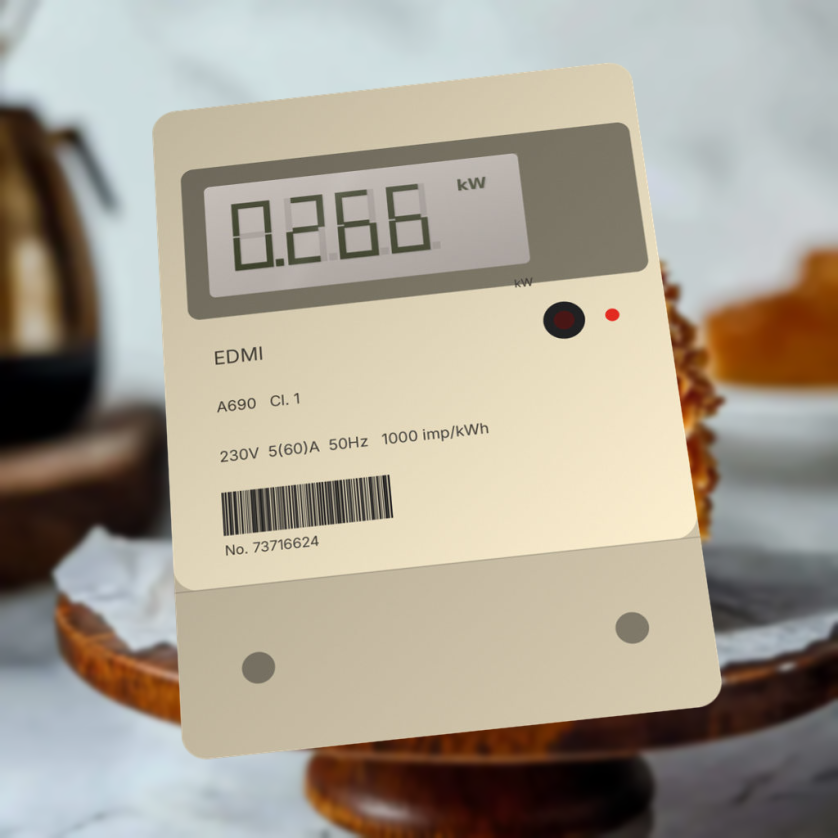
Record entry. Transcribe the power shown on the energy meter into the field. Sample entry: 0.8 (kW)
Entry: 0.266 (kW)
